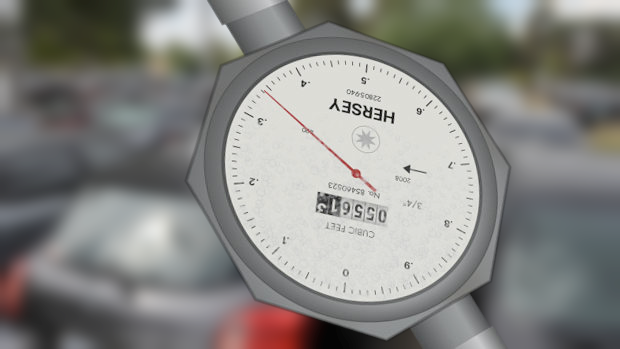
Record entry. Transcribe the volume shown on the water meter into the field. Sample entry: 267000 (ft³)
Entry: 55613.34 (ft³)
